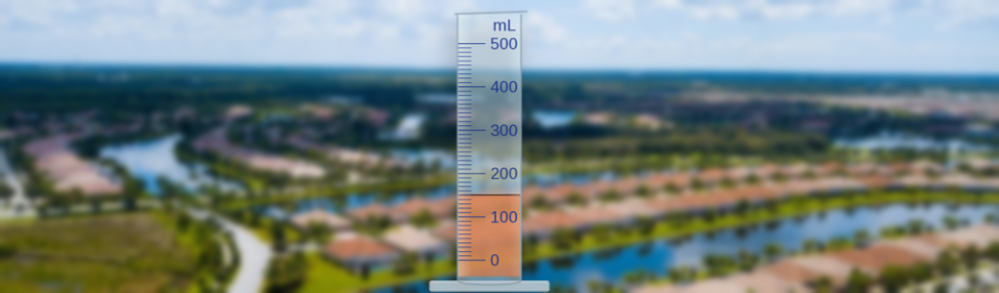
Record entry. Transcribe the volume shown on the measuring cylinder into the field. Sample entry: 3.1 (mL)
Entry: 150 (mL)
